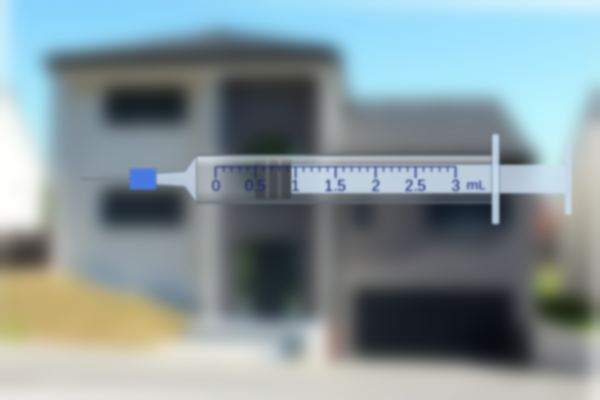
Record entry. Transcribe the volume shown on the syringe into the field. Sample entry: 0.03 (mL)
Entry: 0.5 (mL)
